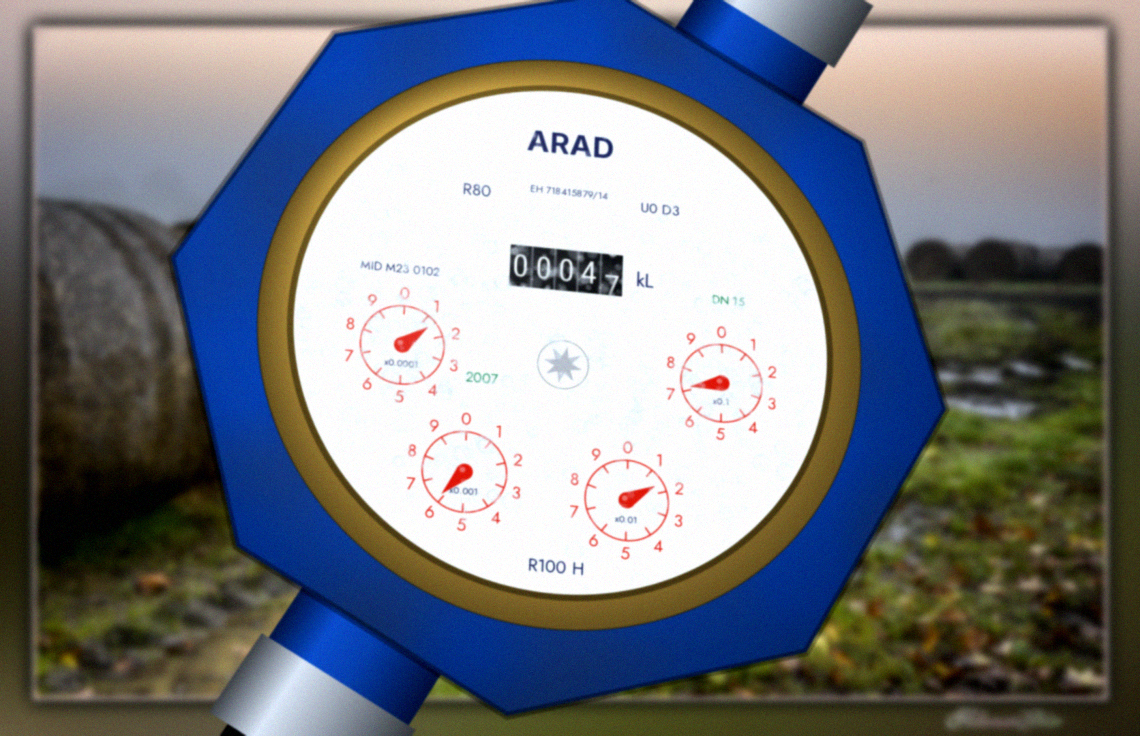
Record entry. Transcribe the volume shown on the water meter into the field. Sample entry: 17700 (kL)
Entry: 46.7161 (kL)
